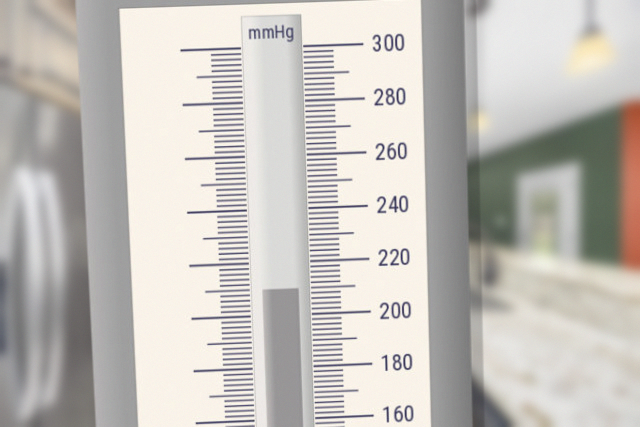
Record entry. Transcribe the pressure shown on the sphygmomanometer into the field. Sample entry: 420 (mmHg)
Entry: 210 (mmHg)
